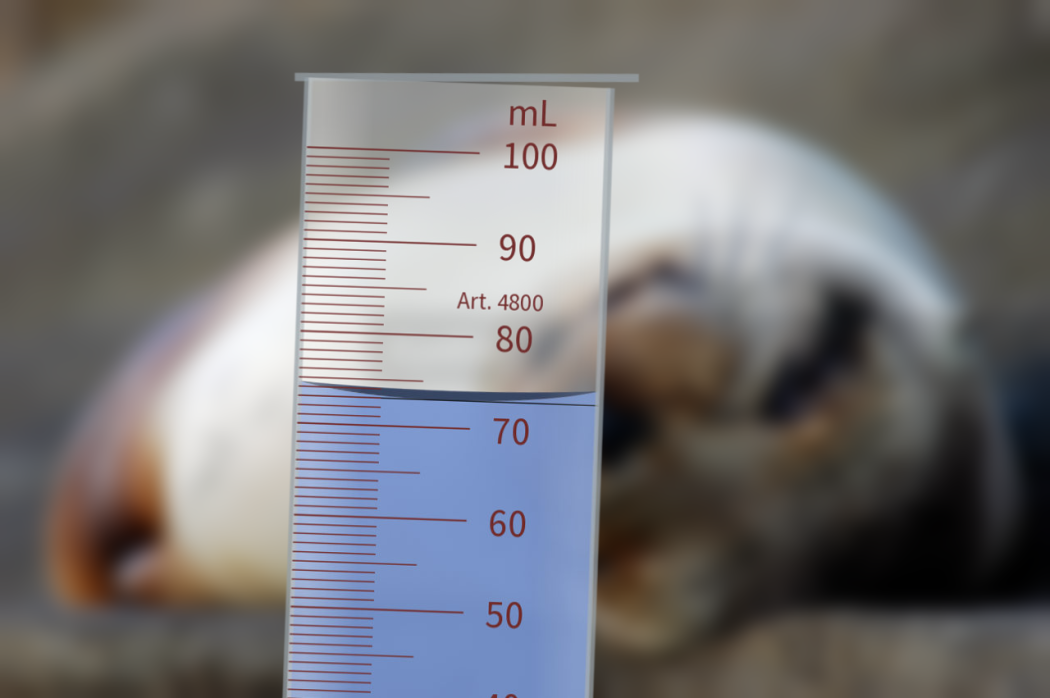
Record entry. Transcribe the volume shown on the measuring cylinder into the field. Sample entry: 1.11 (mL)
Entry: 73 (mL)
